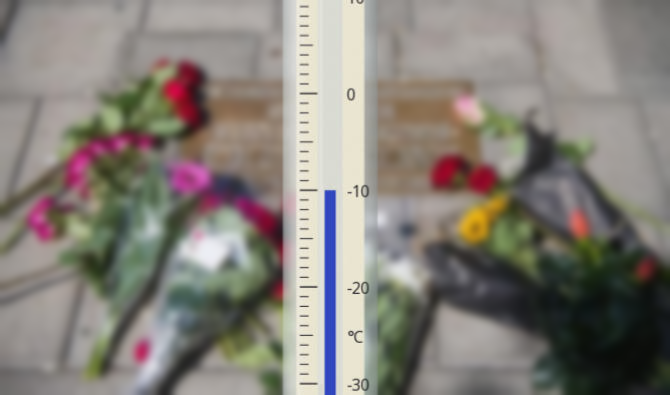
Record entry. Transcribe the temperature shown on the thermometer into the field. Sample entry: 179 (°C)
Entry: -10 (°C)
